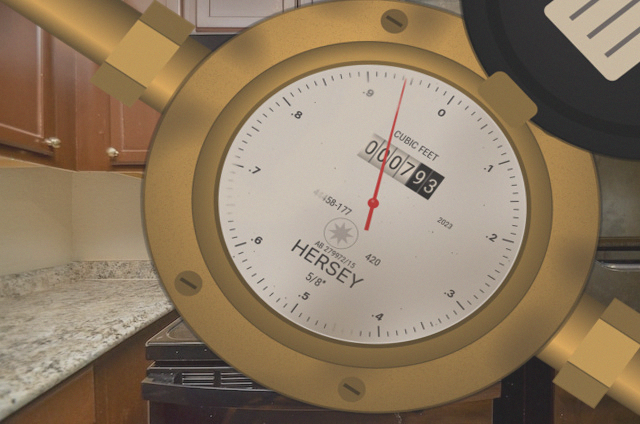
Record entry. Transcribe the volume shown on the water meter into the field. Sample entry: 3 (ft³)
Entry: 792.94 (ft³)
